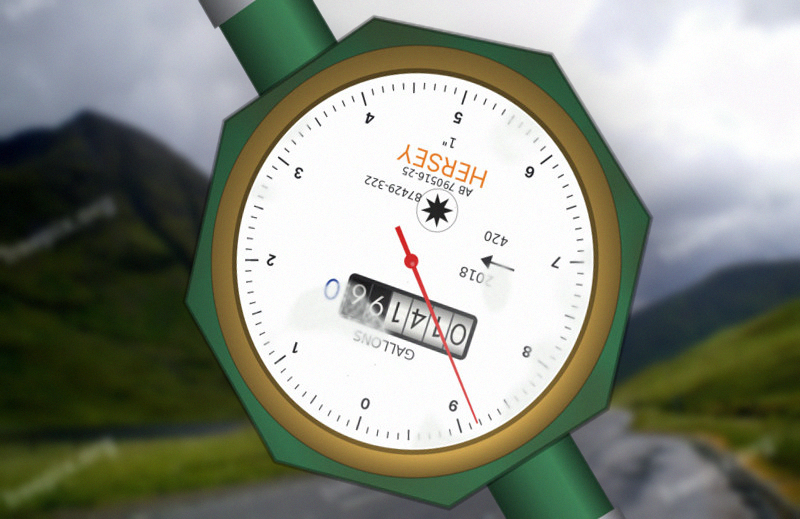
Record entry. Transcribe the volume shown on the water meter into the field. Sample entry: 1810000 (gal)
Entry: 141958.8 (gal)
